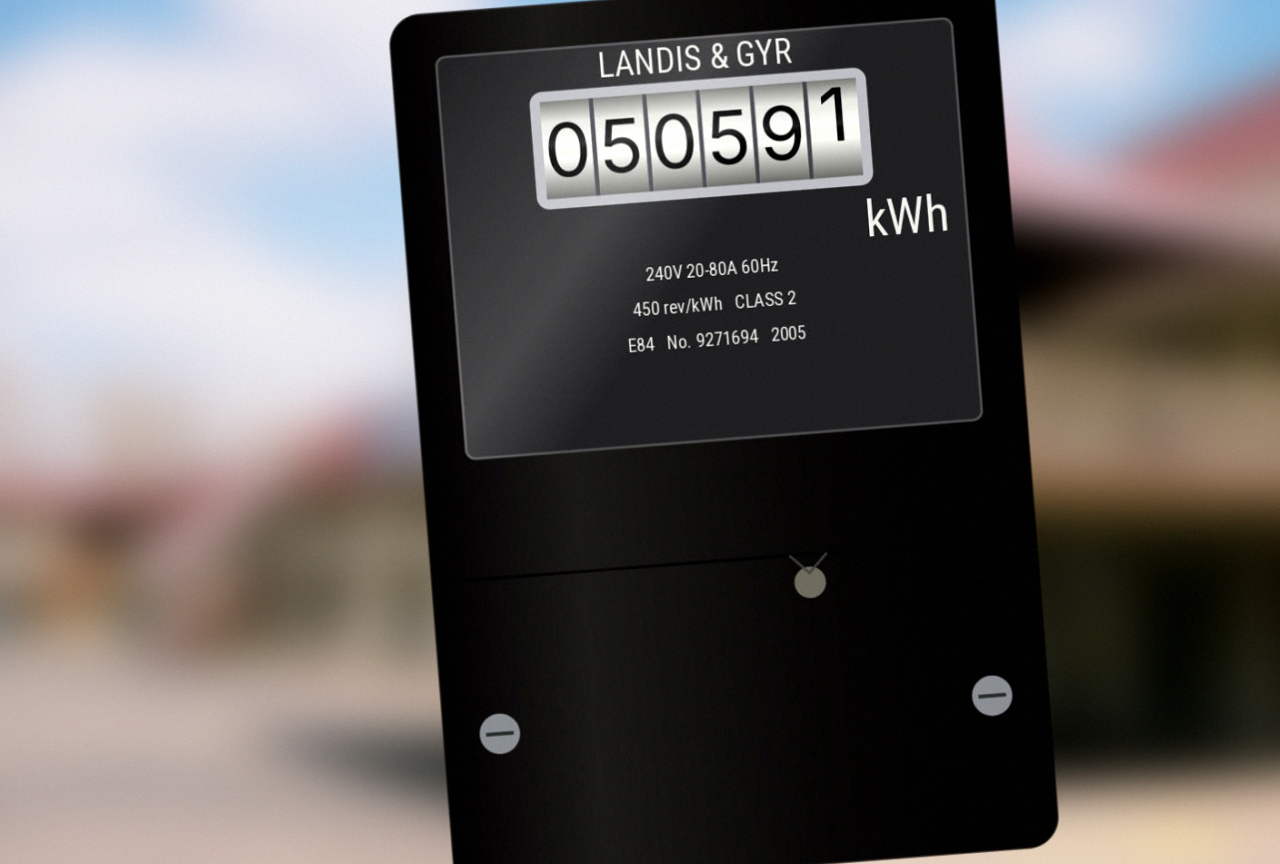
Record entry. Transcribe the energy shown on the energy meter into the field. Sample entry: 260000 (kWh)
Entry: 50591 (kWh)
